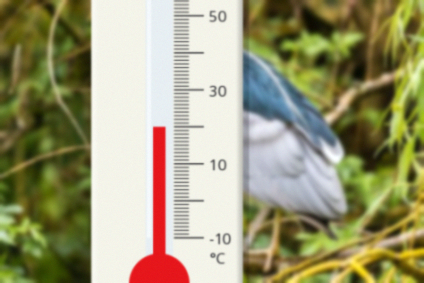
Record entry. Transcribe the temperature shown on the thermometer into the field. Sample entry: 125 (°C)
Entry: 20 (°C)
